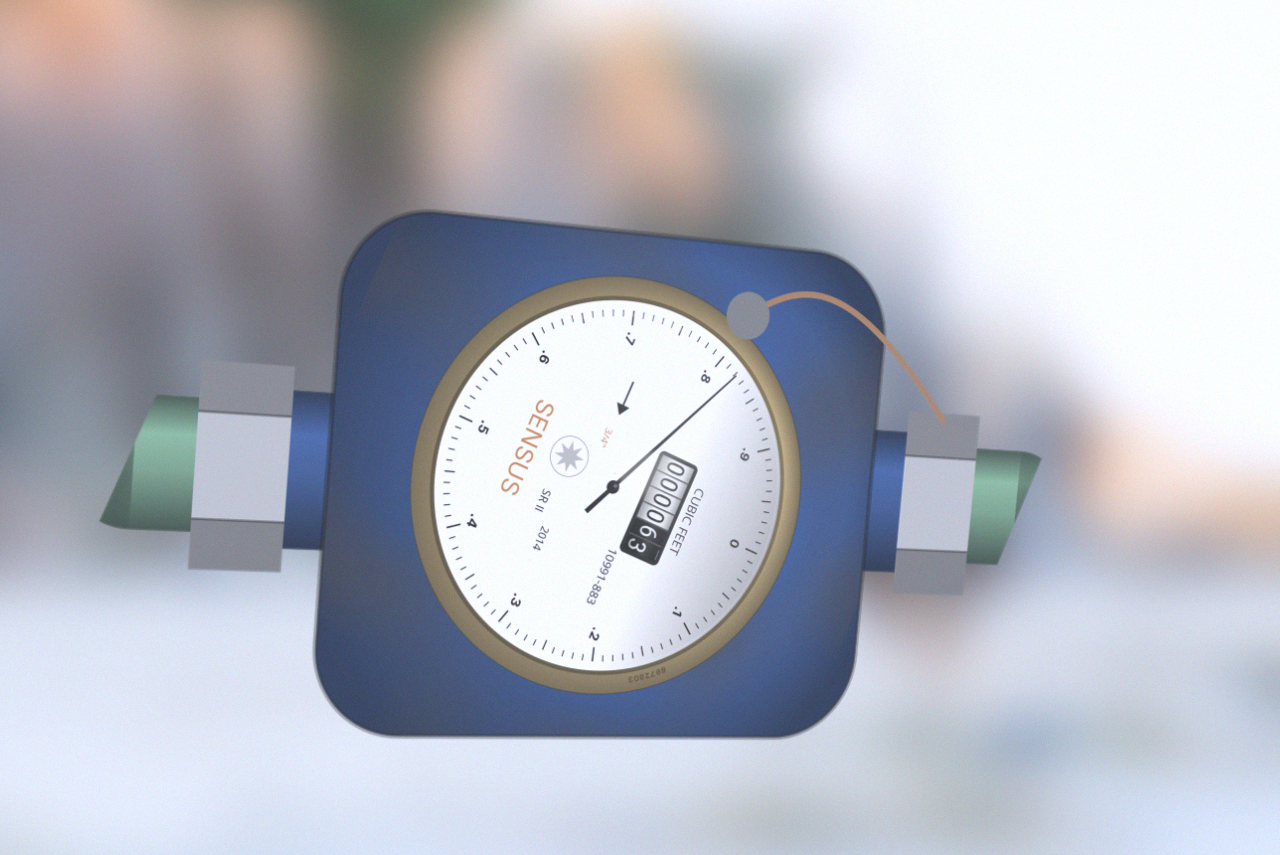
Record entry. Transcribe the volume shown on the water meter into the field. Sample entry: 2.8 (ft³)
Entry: 62.82 (ft³)
